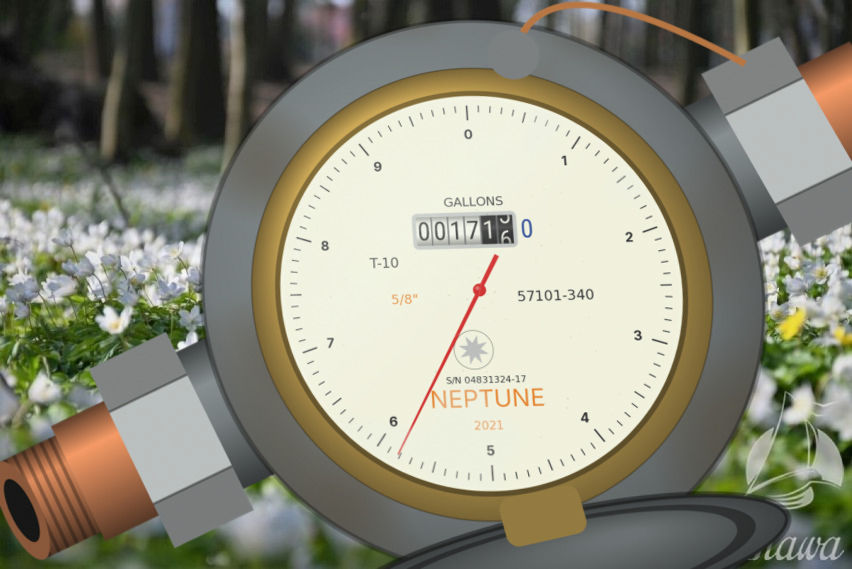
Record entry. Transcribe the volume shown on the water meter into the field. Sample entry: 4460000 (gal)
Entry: 17155.8 (gal)
